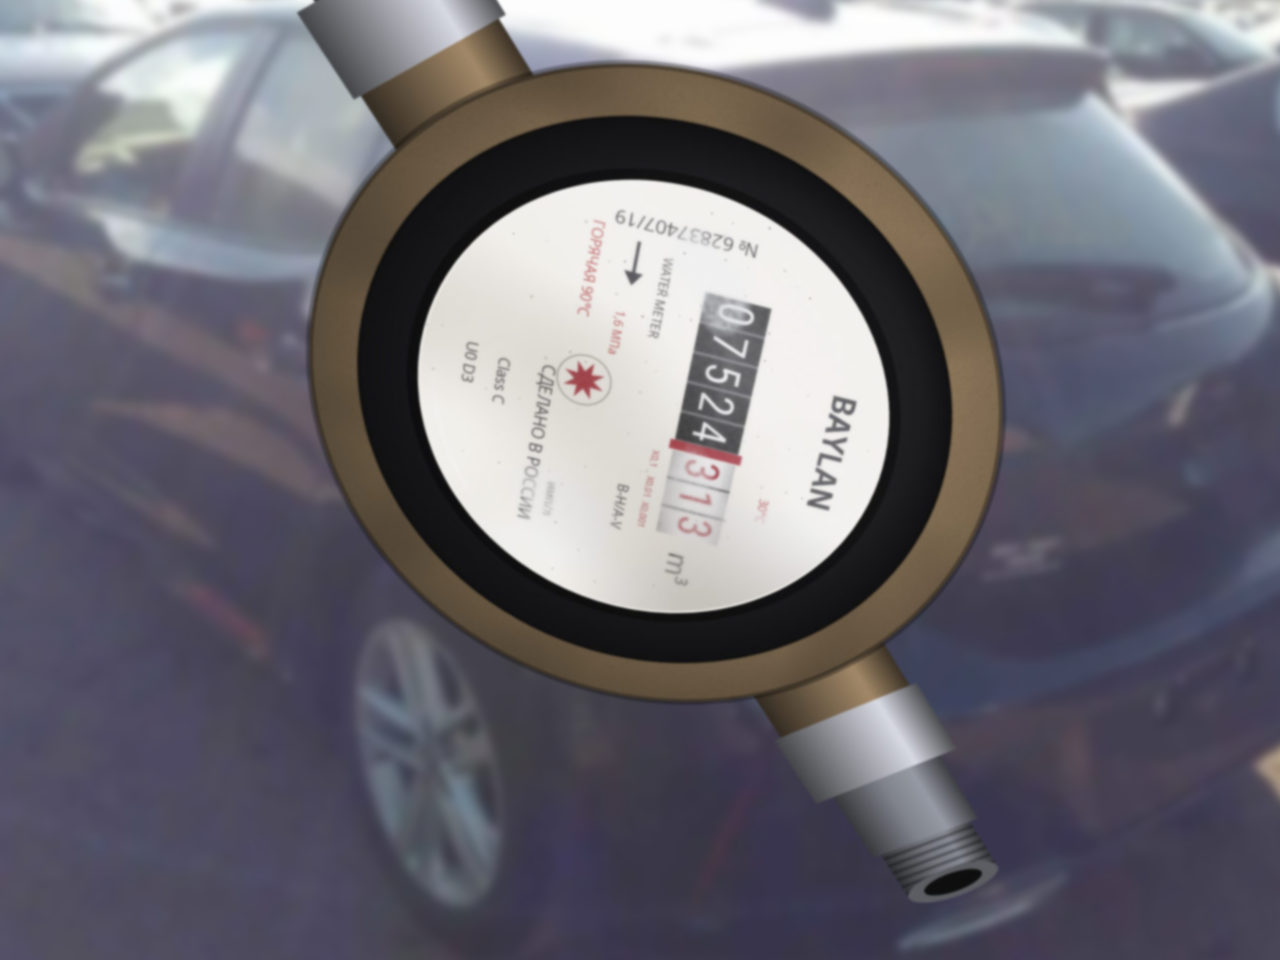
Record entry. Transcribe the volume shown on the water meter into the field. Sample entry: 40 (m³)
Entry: 7524.313 (m³)
